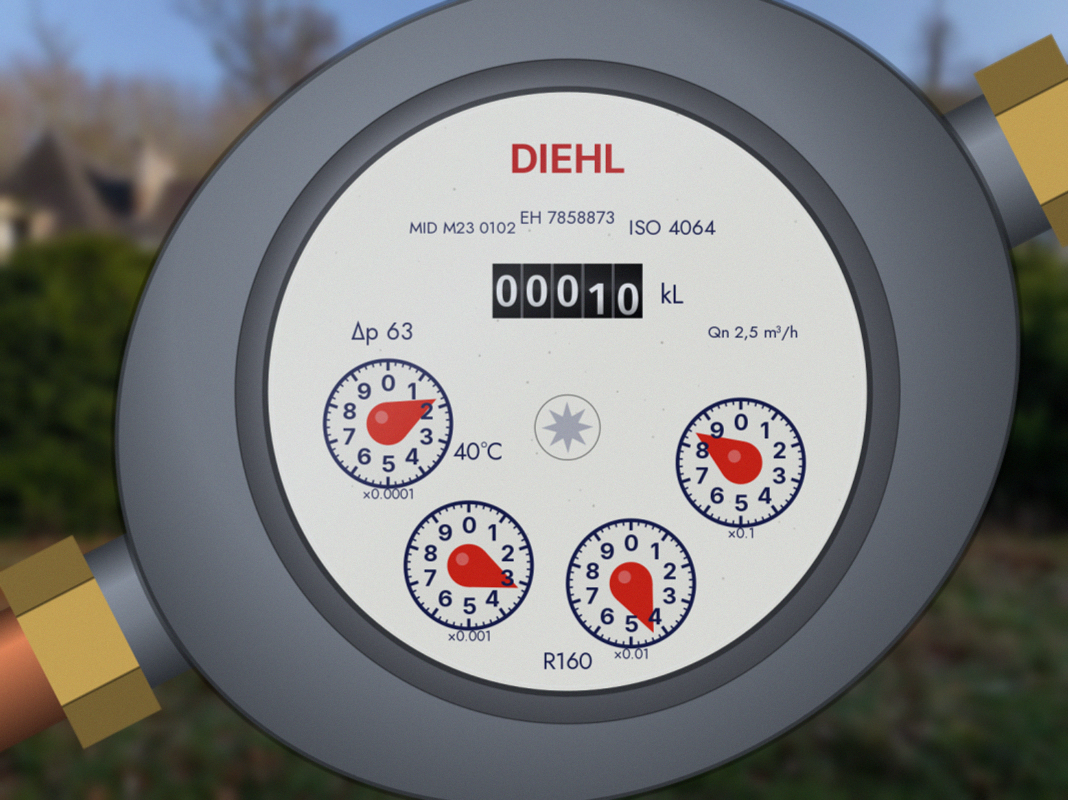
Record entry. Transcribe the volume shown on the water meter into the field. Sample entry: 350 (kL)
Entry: 9.8431 (kL)
